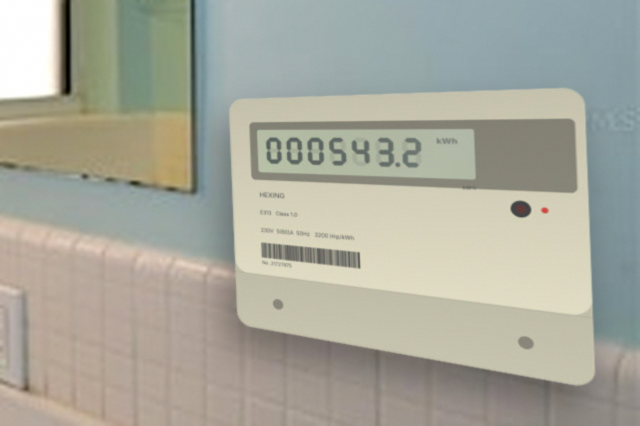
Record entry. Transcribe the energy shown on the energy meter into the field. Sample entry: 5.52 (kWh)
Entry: 543.2 (kWh)
